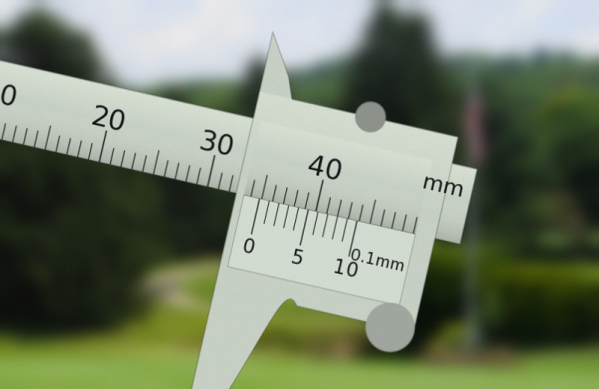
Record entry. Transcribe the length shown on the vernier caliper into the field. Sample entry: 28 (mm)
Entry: 34.8 (mm)
